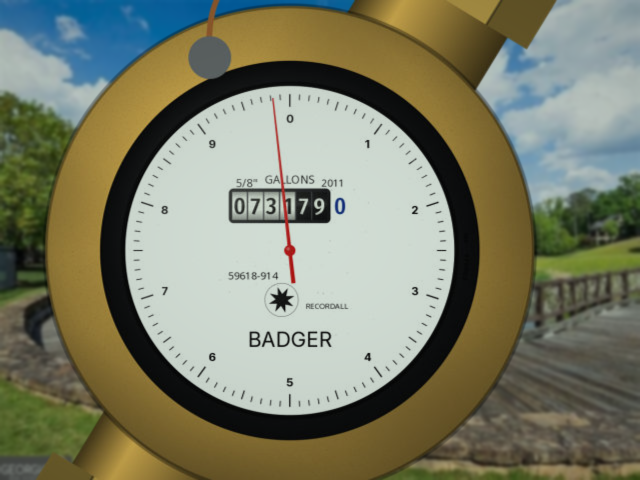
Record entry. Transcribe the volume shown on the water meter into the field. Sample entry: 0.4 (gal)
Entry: 731789.8 (gal)
